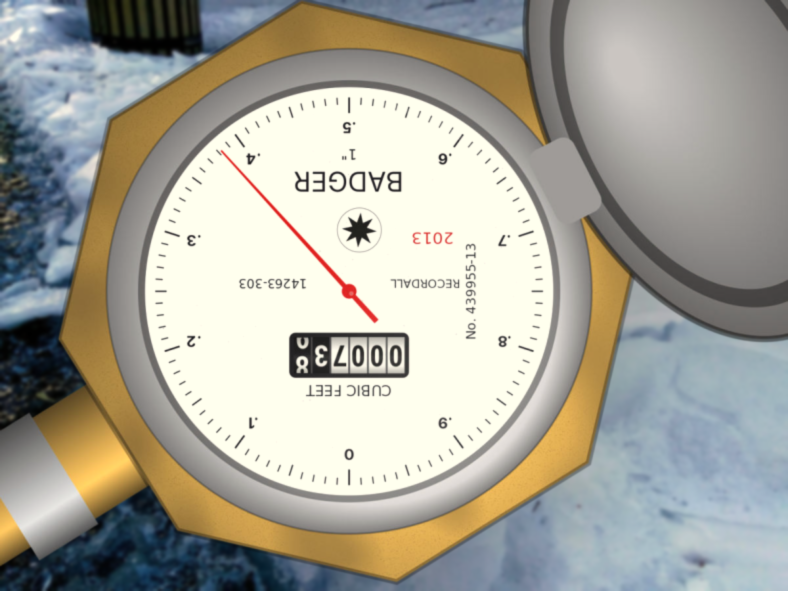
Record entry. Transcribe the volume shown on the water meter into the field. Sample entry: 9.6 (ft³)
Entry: 738.38 (ft³)
